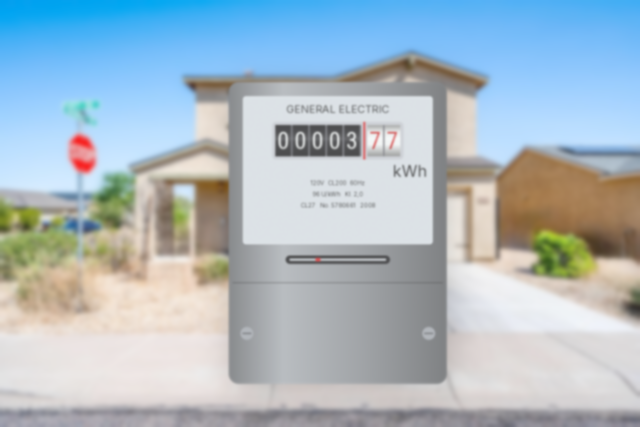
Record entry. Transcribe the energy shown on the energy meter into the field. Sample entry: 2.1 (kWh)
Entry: 3.77 (kWh)
